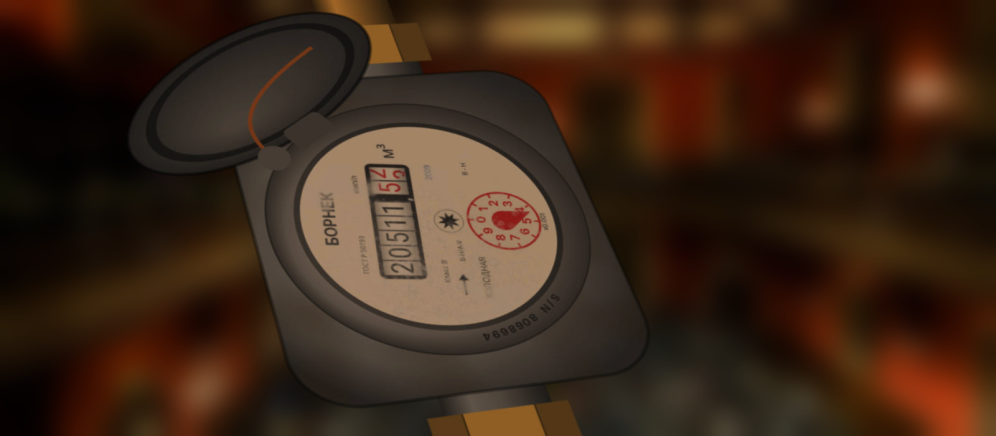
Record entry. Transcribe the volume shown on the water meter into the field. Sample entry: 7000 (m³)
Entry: 20511.524 (m³)
